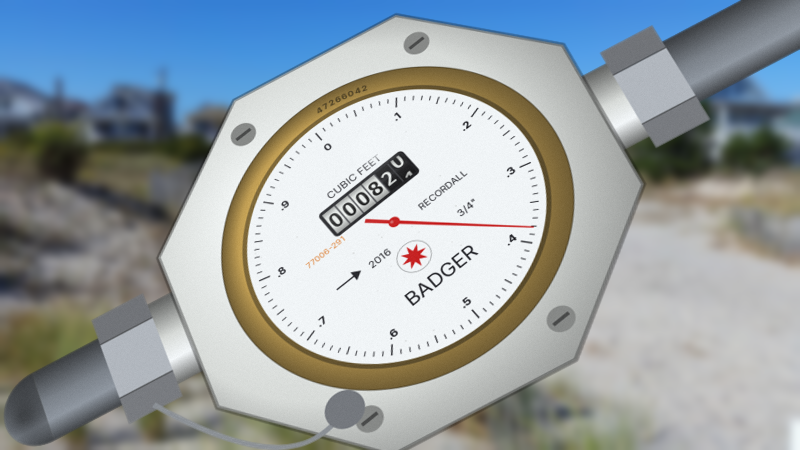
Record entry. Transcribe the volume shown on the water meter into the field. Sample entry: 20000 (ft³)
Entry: 820.38 (ft³)
